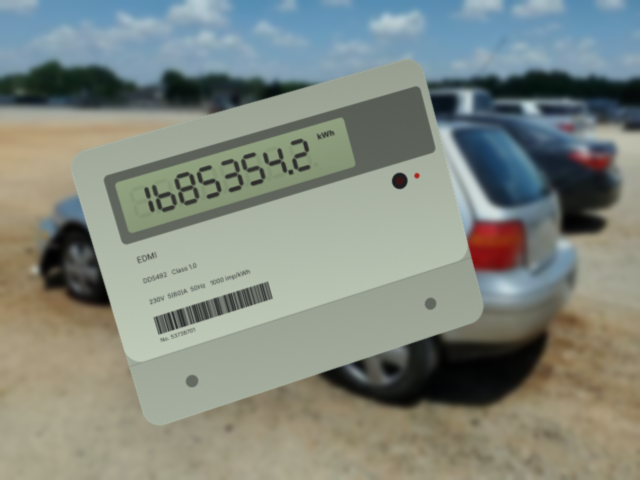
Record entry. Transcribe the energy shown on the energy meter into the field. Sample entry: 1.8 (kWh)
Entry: 1685354.2 (kWh)
